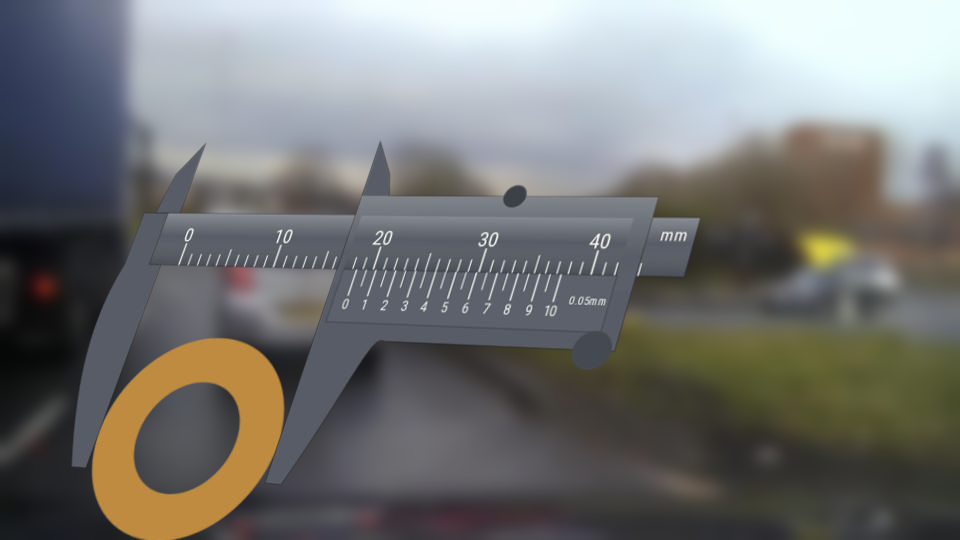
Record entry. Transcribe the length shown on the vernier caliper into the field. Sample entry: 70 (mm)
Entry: 18.4 (mm)
